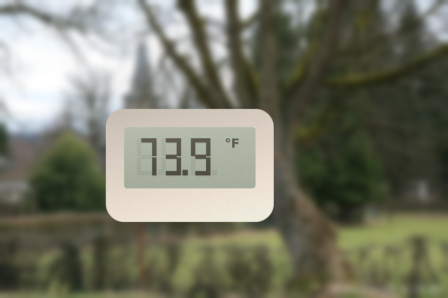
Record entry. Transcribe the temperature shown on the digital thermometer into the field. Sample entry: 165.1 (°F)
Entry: 73.9 (°F)
